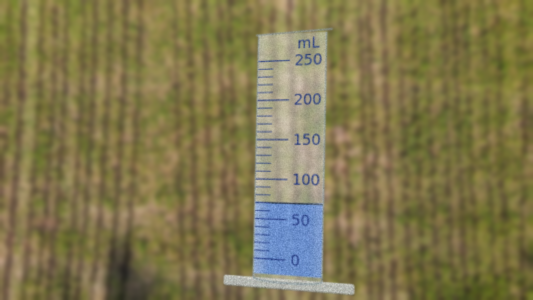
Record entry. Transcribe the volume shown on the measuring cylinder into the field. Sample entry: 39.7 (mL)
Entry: 70 (mL)
